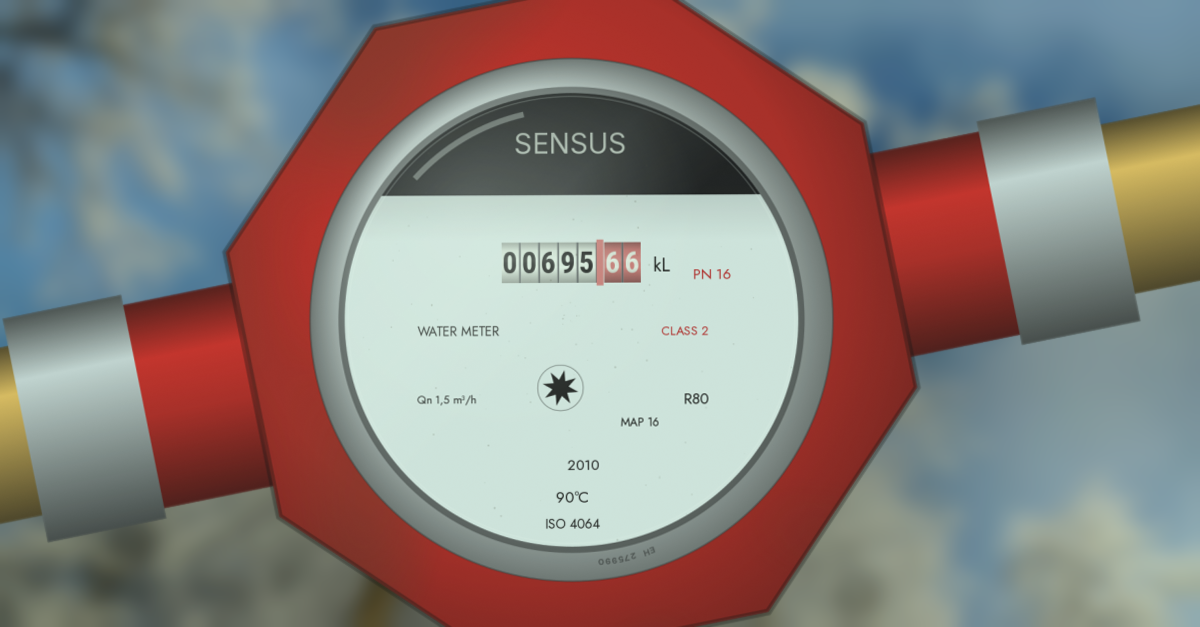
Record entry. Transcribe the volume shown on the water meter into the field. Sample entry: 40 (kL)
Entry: 695.66 (kL)
